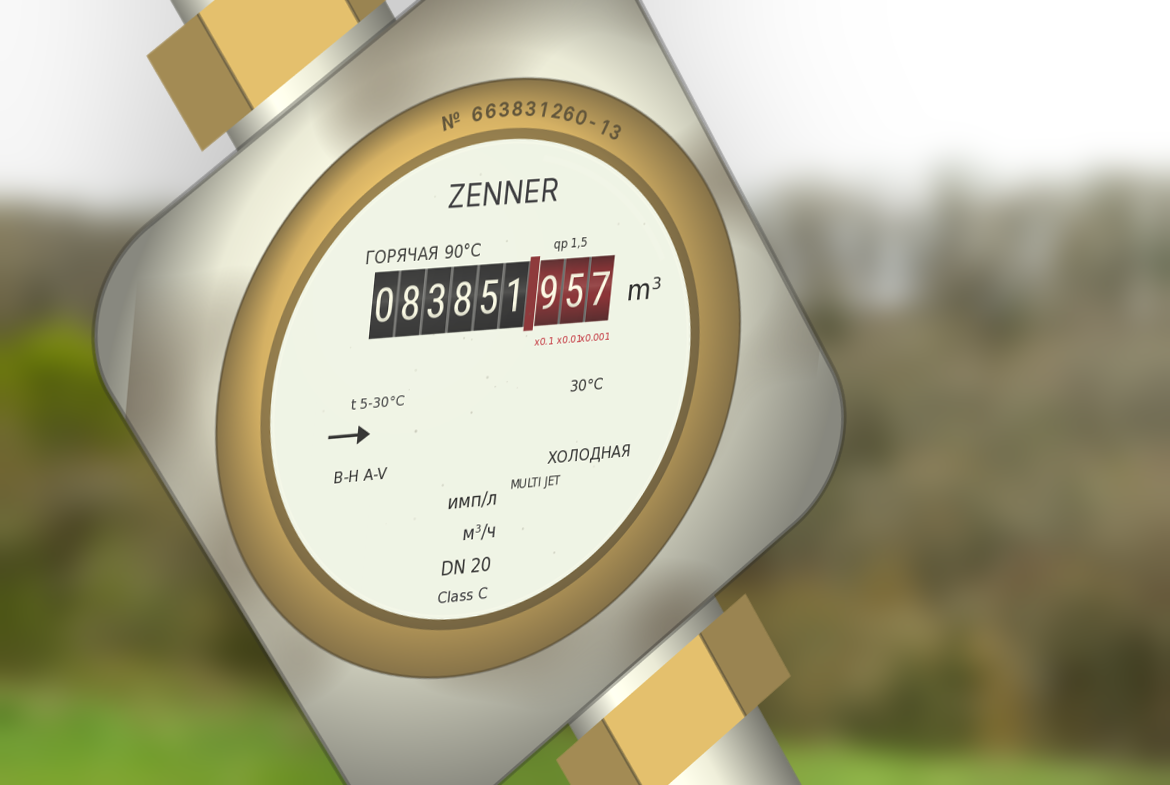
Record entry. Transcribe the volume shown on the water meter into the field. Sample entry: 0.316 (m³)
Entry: 83851.957 (m³)
